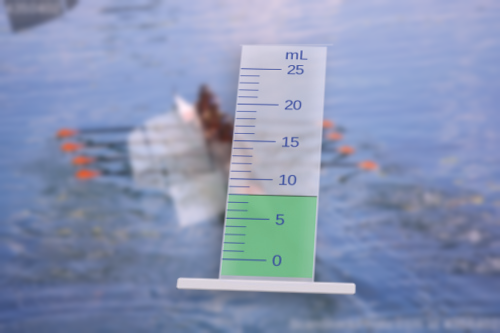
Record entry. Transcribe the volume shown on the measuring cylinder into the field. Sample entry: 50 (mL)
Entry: 8 (mL)
